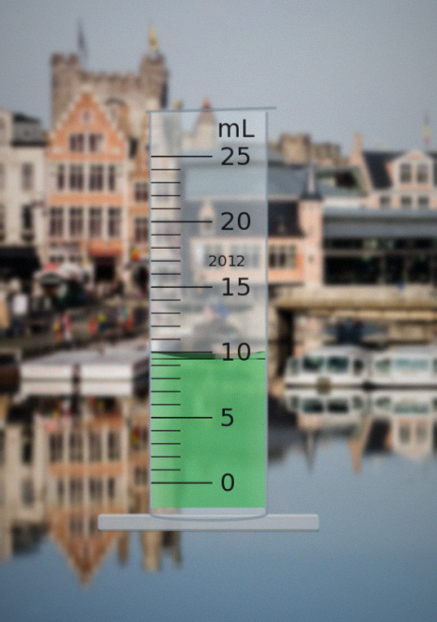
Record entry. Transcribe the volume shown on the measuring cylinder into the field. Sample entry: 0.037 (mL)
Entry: 9.5 (mL)
